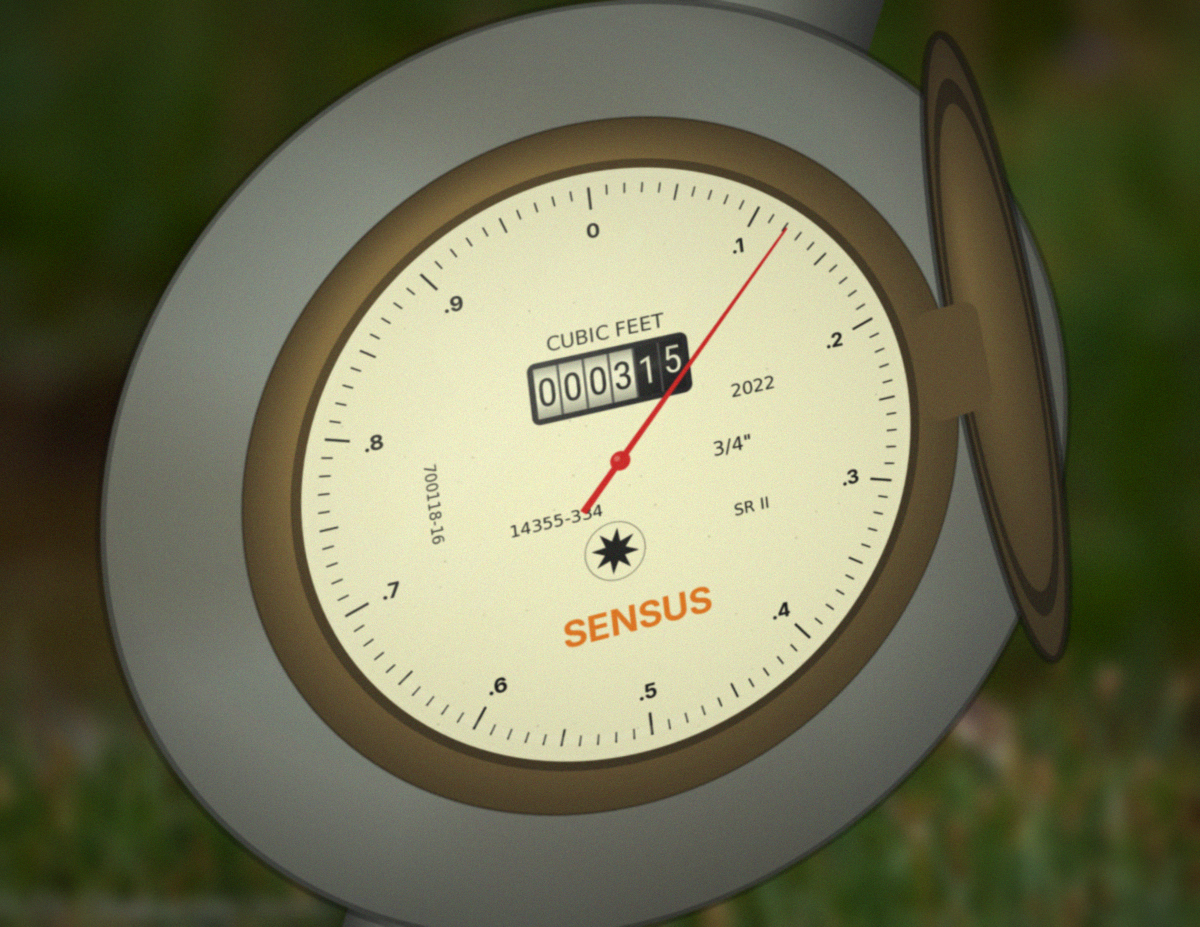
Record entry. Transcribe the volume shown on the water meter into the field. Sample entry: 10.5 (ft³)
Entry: 315.12 (ft³)
